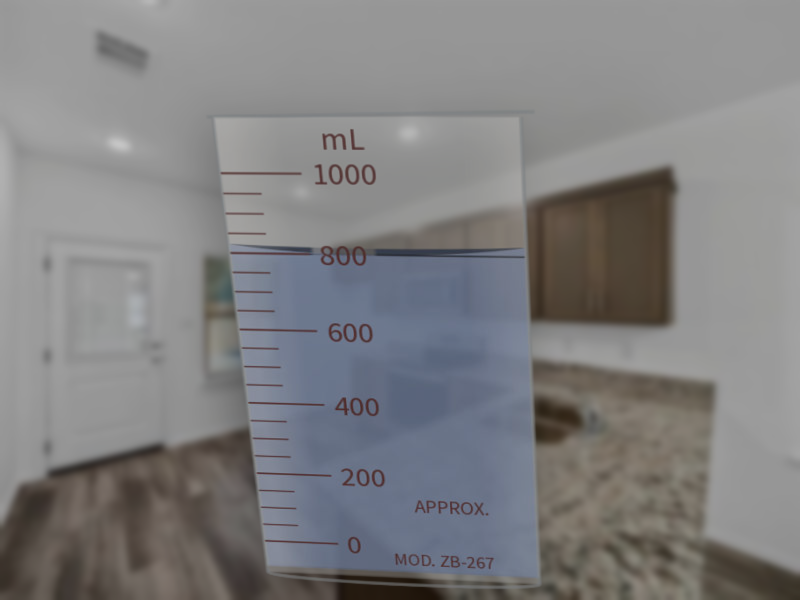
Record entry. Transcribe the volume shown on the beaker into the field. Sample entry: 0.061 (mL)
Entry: 800 (mL)
